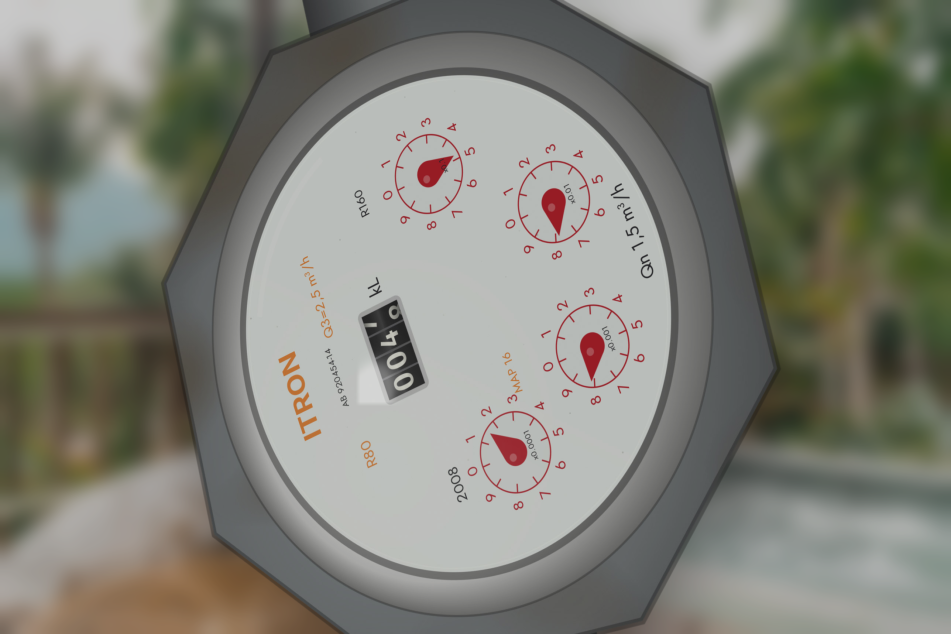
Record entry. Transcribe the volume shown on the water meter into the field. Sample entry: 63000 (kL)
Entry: 47.4781 (kL)
